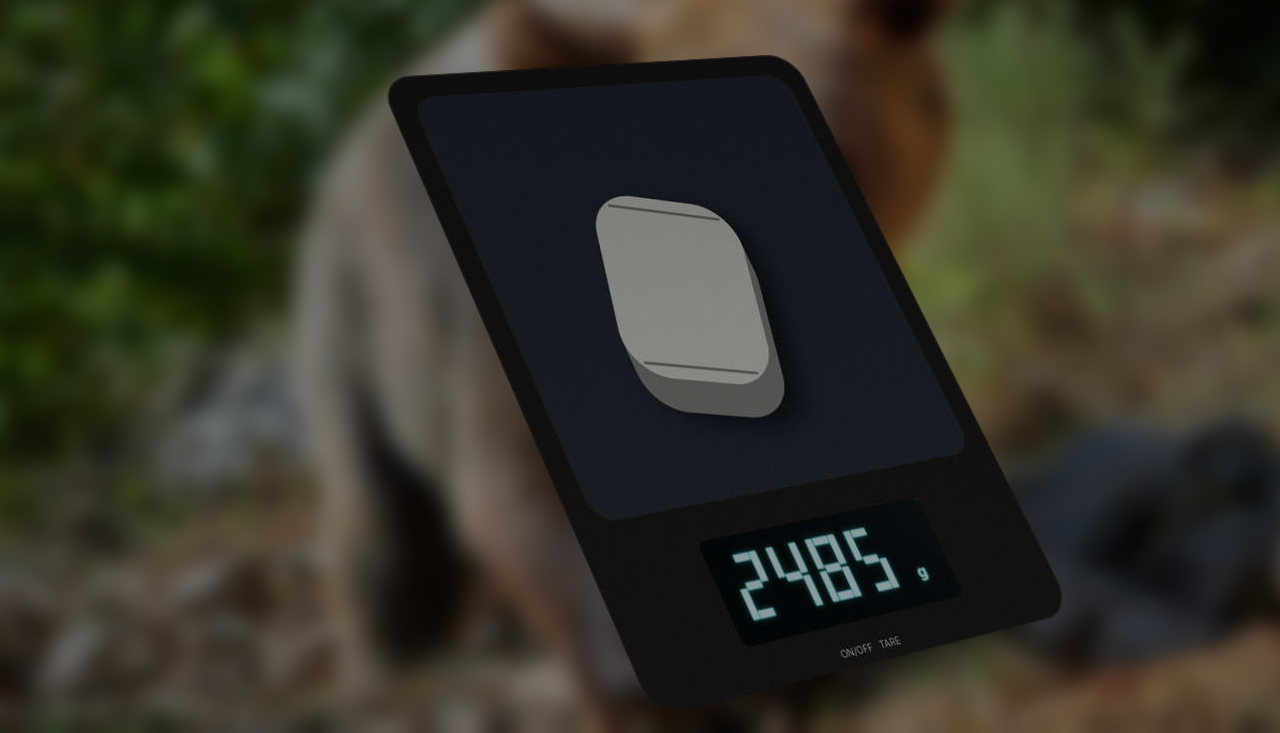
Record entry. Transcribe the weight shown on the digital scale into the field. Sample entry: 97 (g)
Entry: 2485 (g)
